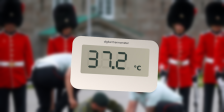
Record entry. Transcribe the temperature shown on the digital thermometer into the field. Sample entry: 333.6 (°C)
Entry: 37.2 (°C)
